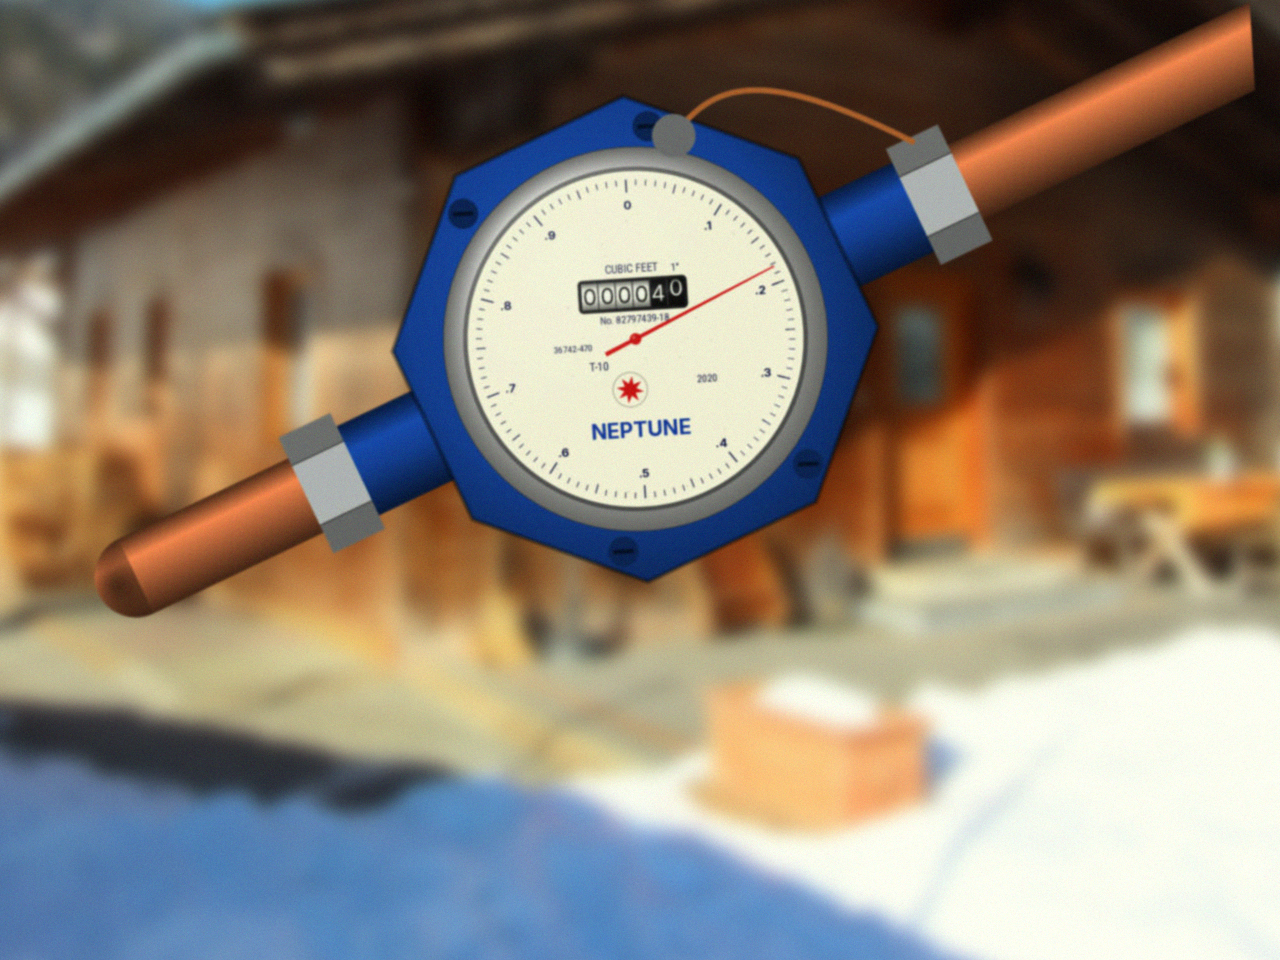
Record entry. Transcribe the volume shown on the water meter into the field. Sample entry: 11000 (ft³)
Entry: 40.18 (ft³)
